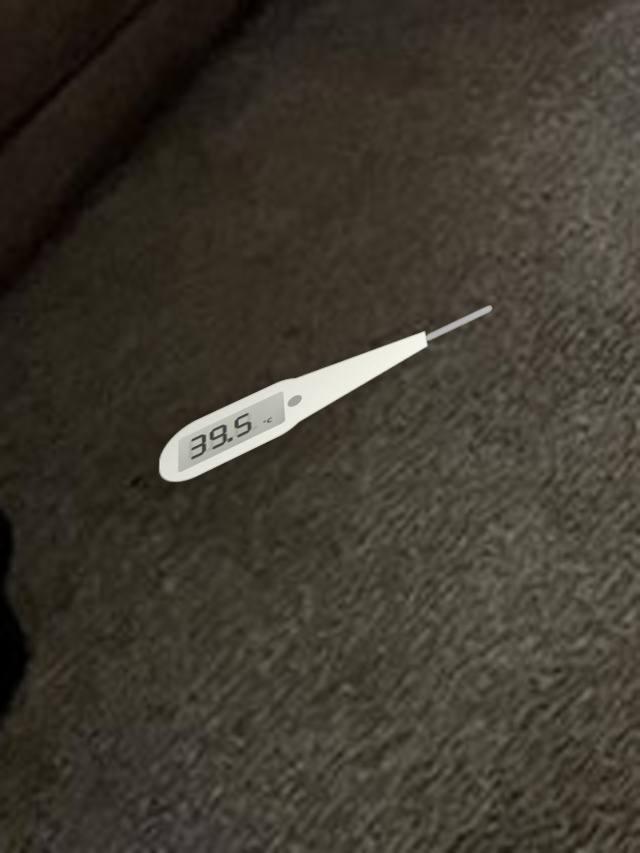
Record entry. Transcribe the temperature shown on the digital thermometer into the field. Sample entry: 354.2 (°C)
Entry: 39.5 (°C)
